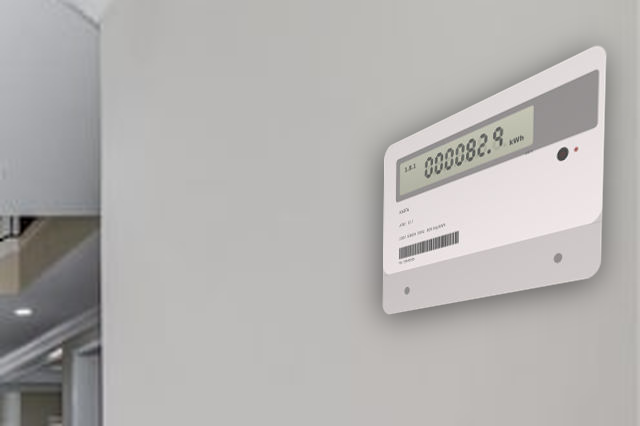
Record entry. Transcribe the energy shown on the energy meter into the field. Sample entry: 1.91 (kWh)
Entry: 82.9 (kWh)
